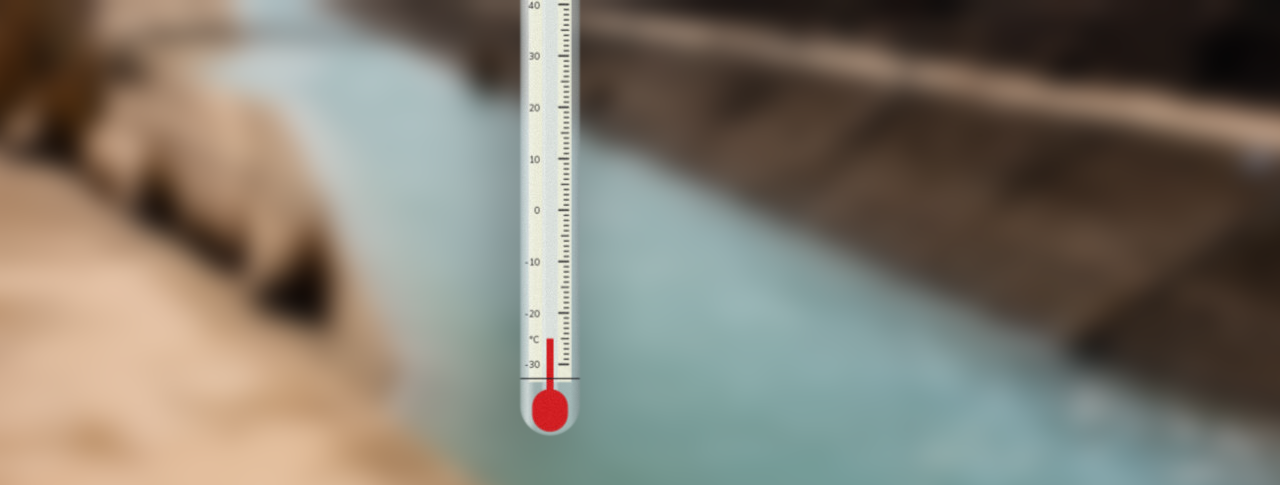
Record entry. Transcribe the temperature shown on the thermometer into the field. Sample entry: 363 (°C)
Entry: -25 (°C)
